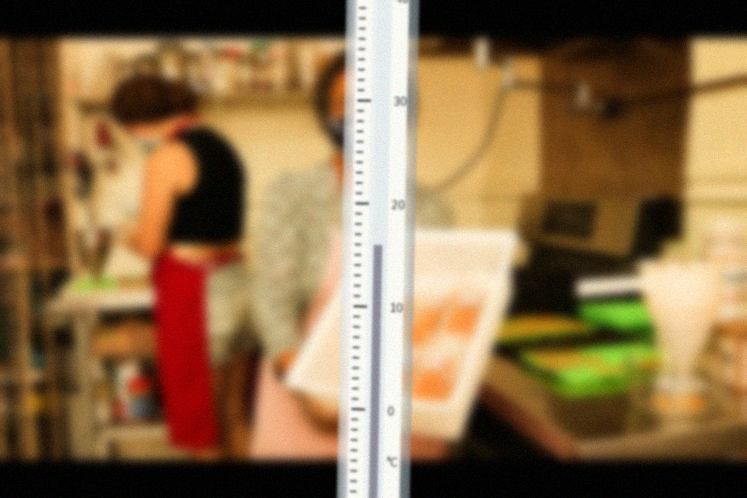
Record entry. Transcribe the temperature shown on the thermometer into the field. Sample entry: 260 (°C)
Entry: 16 (°C)
